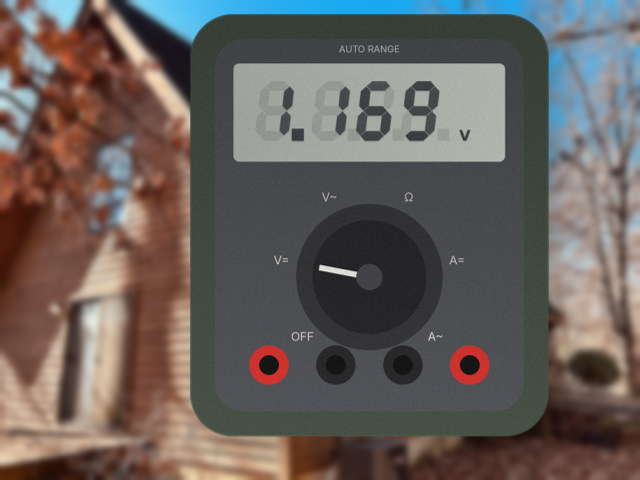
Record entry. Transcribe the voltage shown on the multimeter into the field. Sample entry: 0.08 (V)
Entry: 1.169 (V)
